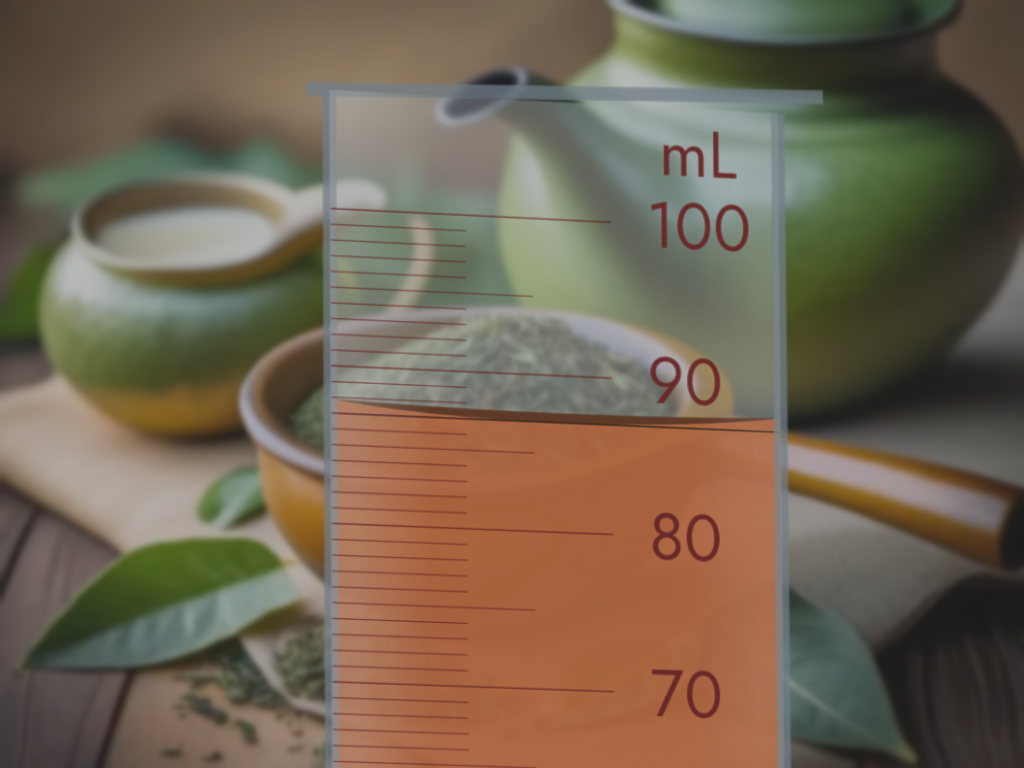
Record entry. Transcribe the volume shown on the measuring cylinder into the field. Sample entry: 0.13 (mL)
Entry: 87 (mL)
